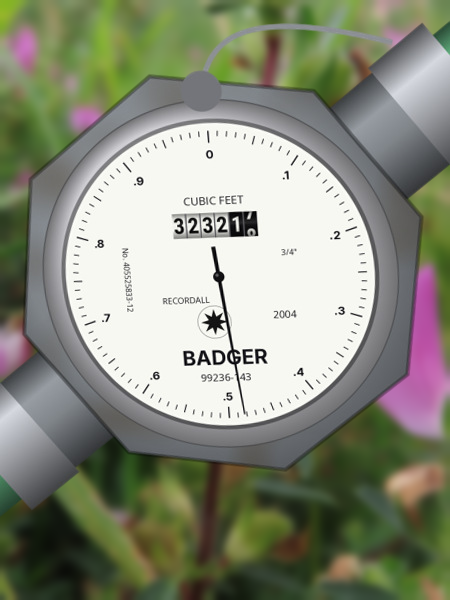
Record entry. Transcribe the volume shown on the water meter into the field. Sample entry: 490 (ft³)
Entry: 323217.48 (ft³)
